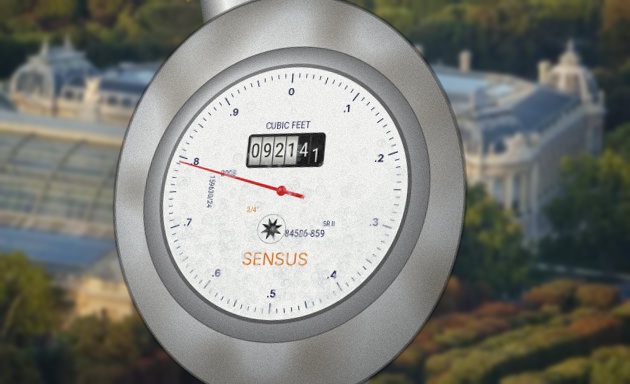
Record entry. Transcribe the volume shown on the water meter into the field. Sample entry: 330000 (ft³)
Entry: 92140.79 (ft³)
